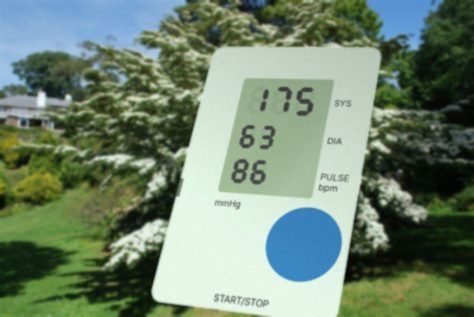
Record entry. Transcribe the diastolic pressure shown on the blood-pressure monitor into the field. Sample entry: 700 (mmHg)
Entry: 63 (mmHg)
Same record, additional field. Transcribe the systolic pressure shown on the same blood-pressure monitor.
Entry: 175 (mmHg)
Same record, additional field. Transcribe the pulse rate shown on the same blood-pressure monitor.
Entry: 86 (bpm)
